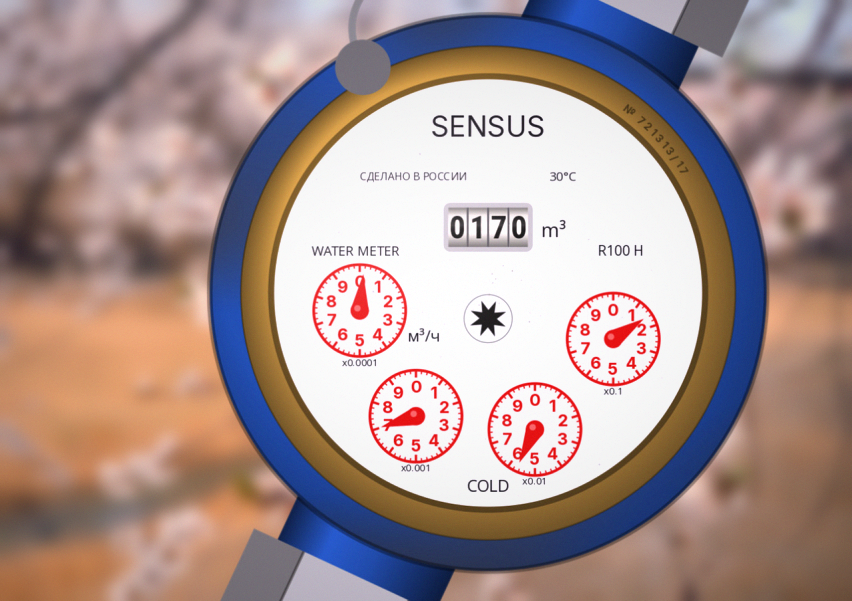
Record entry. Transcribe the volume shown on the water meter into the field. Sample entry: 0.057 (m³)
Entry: 170.1570 (m³)
